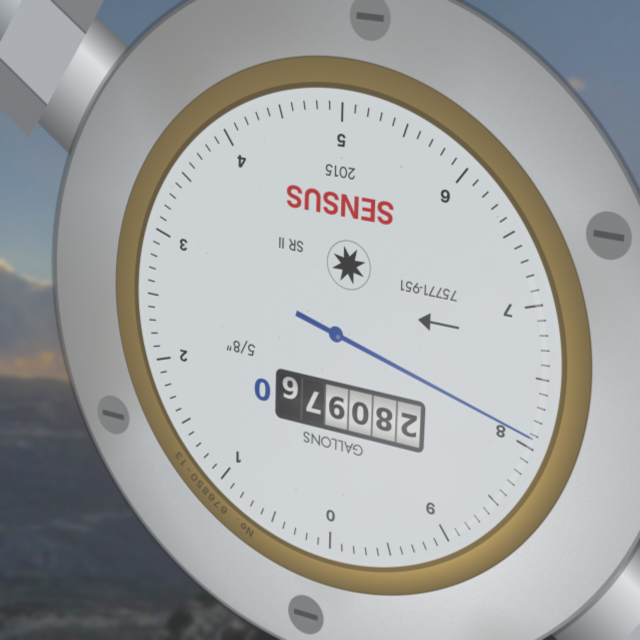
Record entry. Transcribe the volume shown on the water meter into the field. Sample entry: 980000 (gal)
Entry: 2809757.9 (gal)
